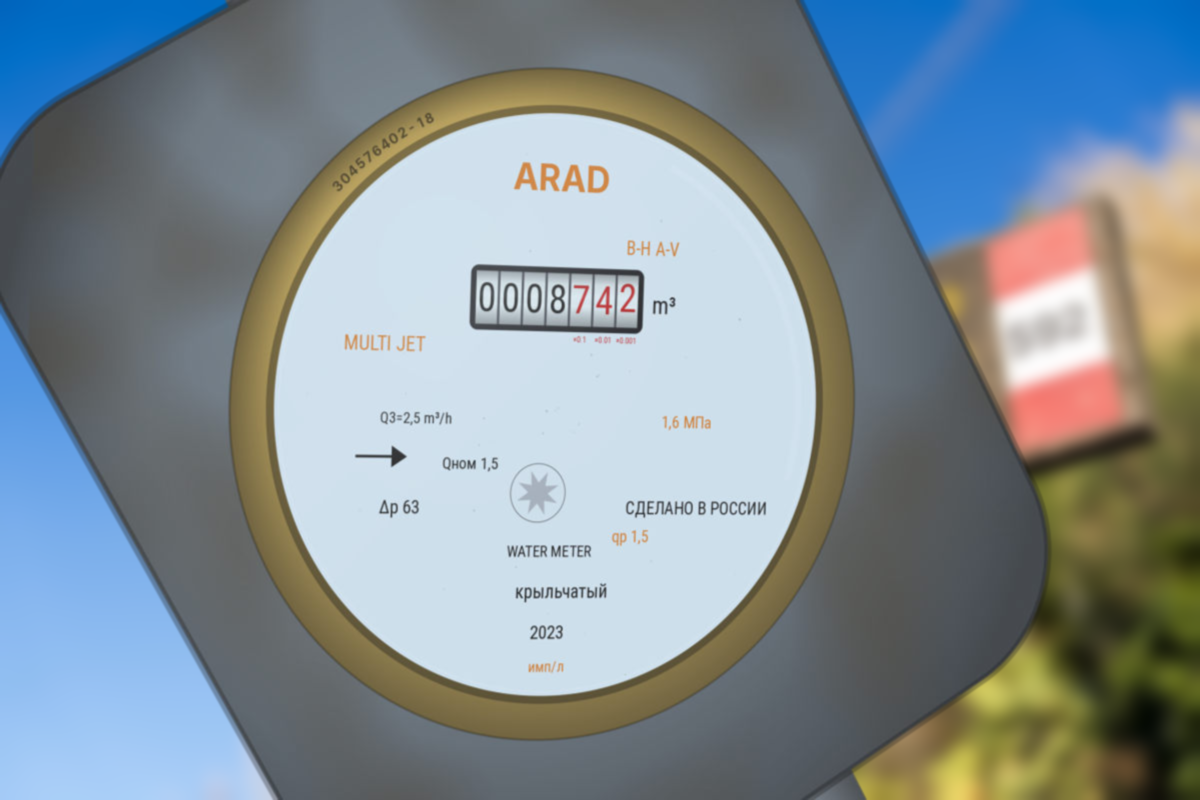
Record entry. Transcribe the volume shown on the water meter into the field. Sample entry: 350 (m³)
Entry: 8.742 (m³)
